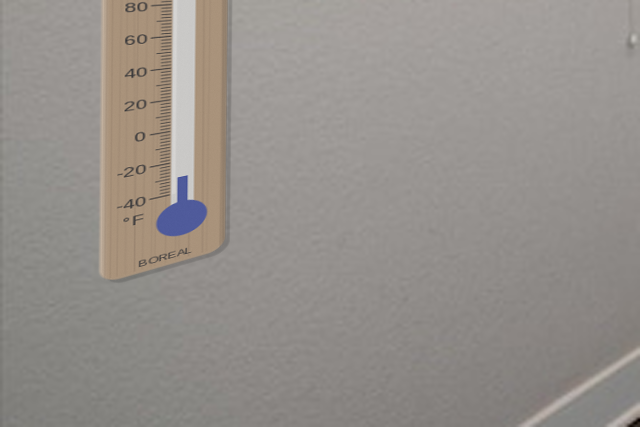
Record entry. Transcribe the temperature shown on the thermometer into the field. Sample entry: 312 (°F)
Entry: -30 (°F)
